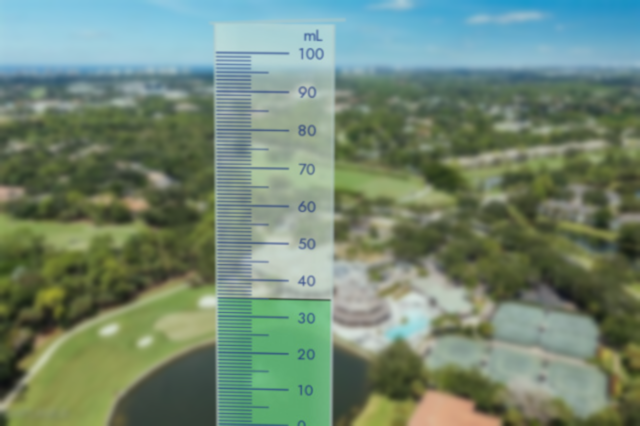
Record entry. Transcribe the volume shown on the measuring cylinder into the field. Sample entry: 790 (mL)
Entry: 35 (mL)
